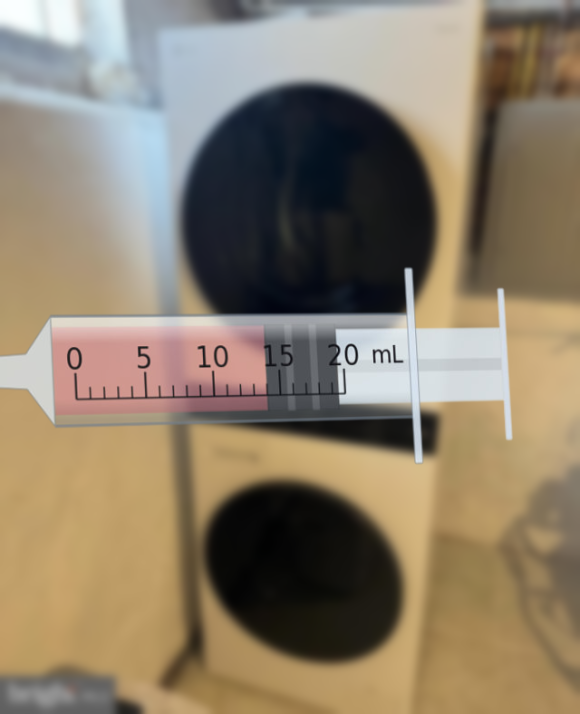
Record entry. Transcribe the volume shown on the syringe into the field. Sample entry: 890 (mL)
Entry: 14 (mL)
